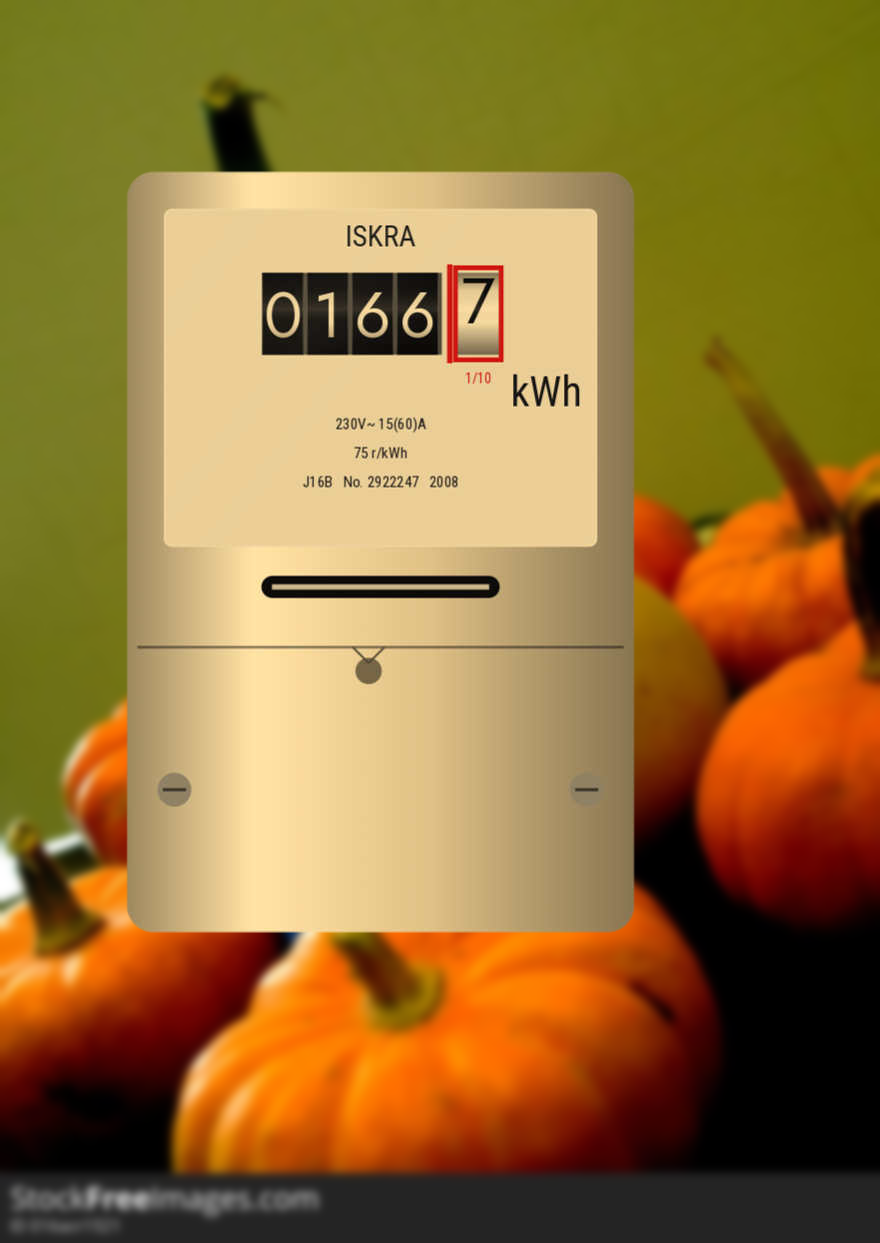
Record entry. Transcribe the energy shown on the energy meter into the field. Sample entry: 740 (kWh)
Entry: 166.7 (kWh)
